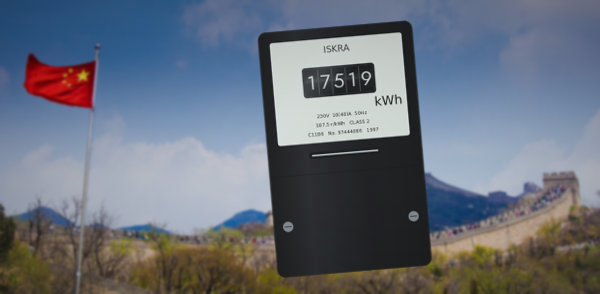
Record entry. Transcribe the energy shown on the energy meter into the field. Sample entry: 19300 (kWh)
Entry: 17519 (kWh)
